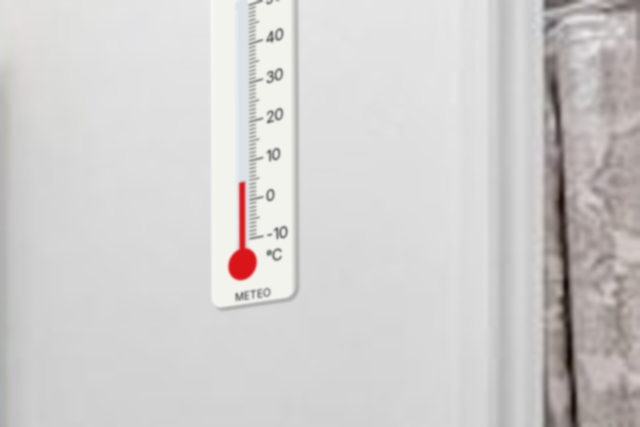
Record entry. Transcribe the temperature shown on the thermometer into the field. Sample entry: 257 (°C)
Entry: 5 (°C)
